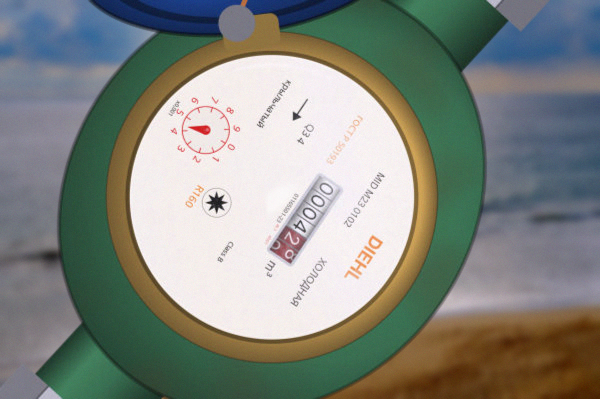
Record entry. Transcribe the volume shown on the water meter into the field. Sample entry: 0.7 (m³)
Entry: 4.284 (m³)
